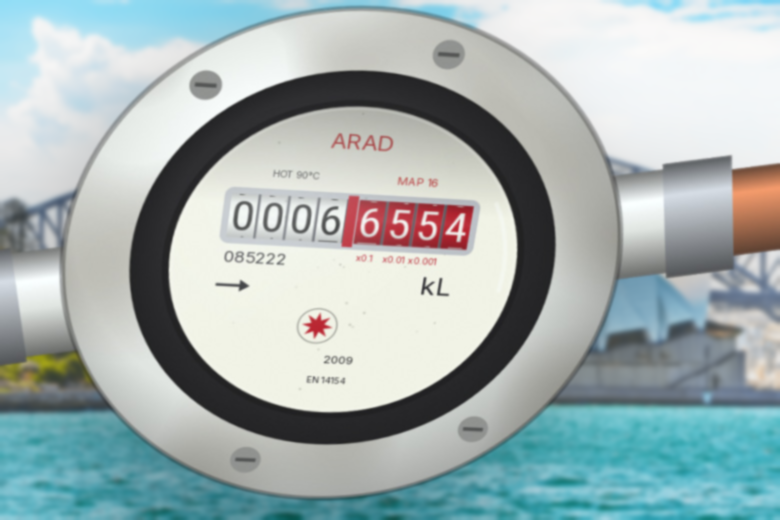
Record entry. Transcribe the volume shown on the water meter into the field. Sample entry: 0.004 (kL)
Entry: 6.6554 (kL)
